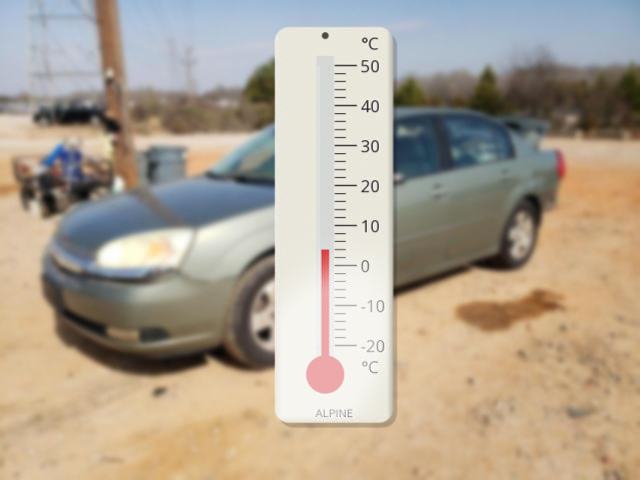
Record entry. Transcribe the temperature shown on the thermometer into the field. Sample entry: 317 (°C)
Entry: 4 (°C)
